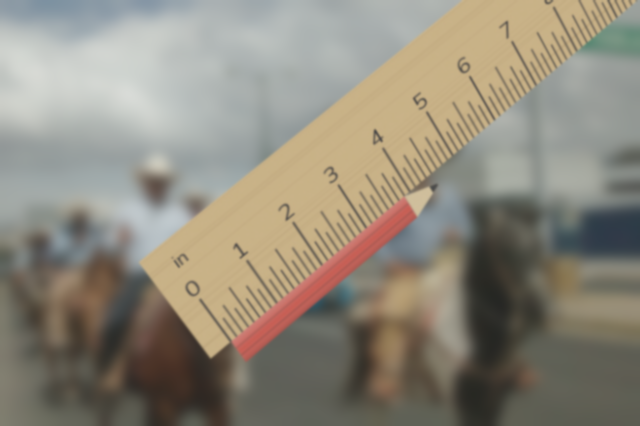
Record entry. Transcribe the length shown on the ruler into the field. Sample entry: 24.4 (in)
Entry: 4.5 (in)
